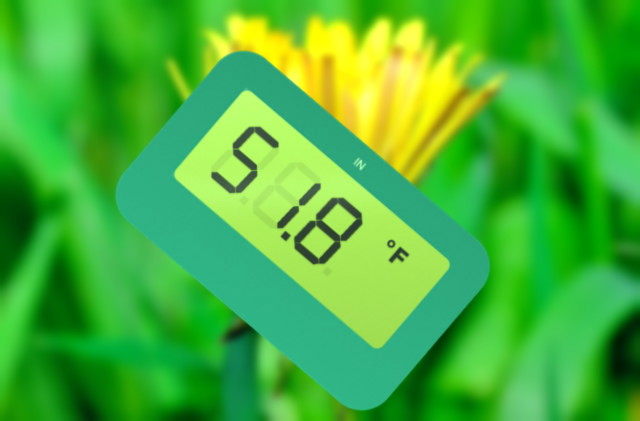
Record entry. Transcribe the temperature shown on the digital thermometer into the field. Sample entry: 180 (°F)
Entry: 51.8 (°F)
